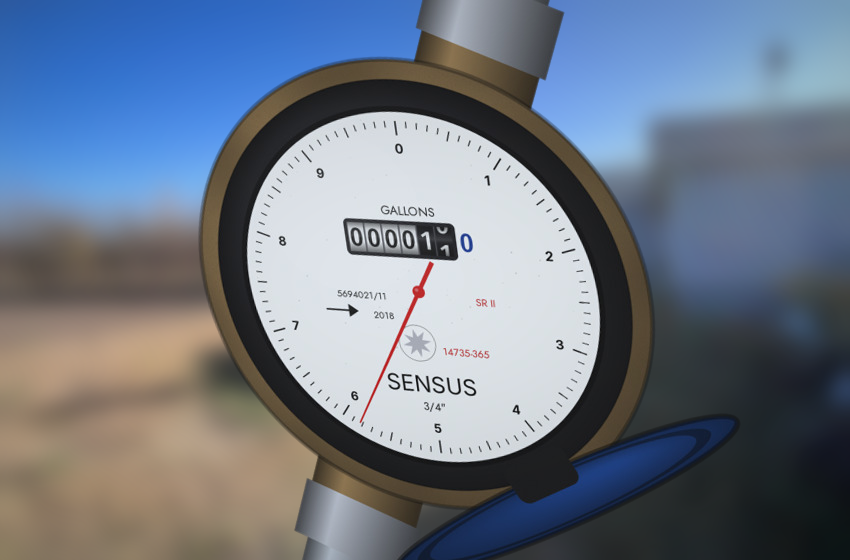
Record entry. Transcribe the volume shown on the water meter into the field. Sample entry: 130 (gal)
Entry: 105.8 (gal)
